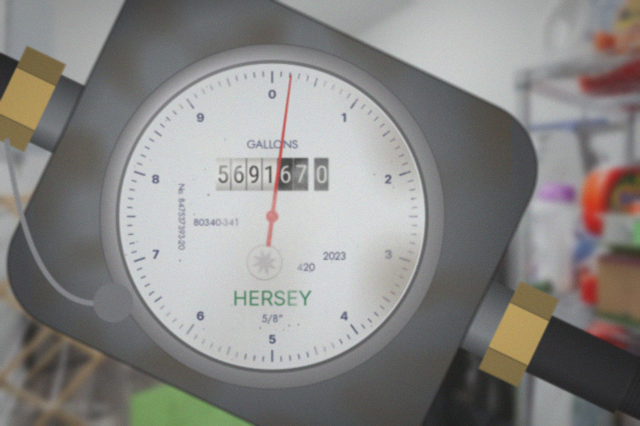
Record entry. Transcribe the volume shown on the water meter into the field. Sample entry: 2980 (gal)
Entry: 5691670.2 (gal)
